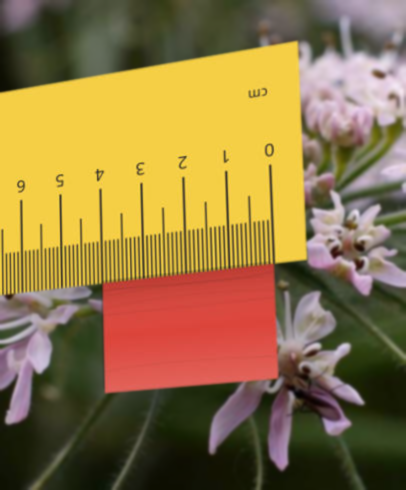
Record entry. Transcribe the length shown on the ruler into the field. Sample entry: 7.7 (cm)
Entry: 4 (cm)
